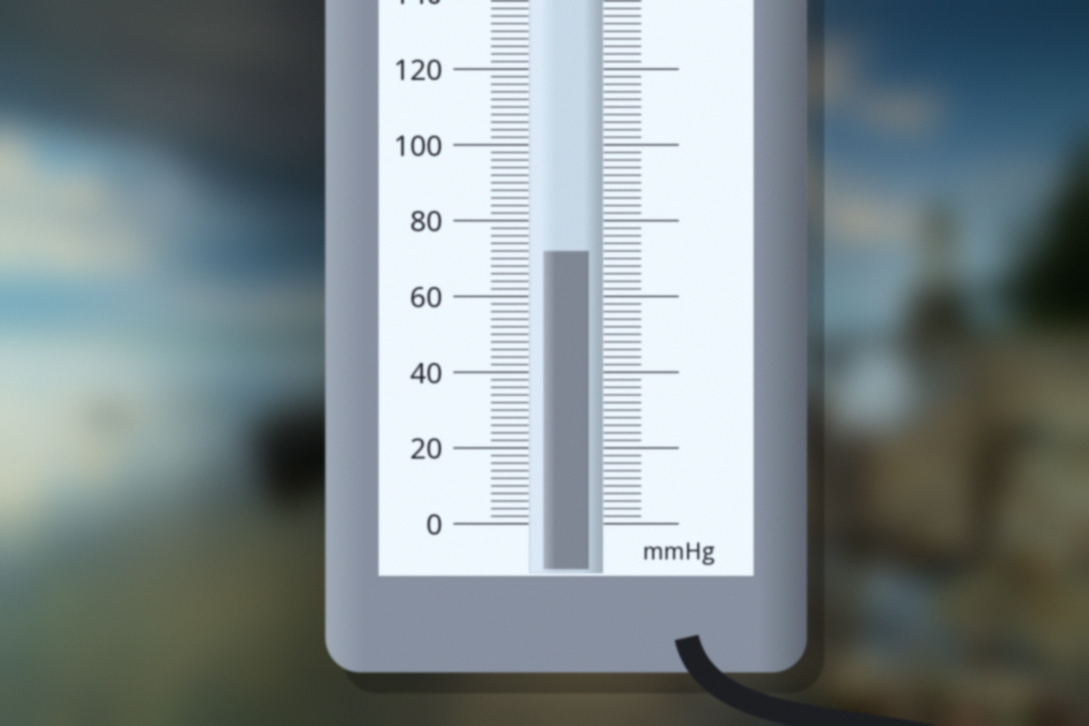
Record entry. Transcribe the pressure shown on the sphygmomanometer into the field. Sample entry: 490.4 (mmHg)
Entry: 72 (mmHg)
